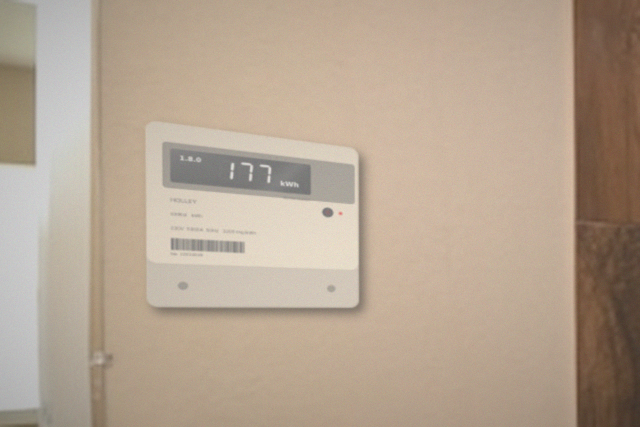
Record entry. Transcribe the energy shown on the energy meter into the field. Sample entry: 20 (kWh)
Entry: 177 (kWh)
